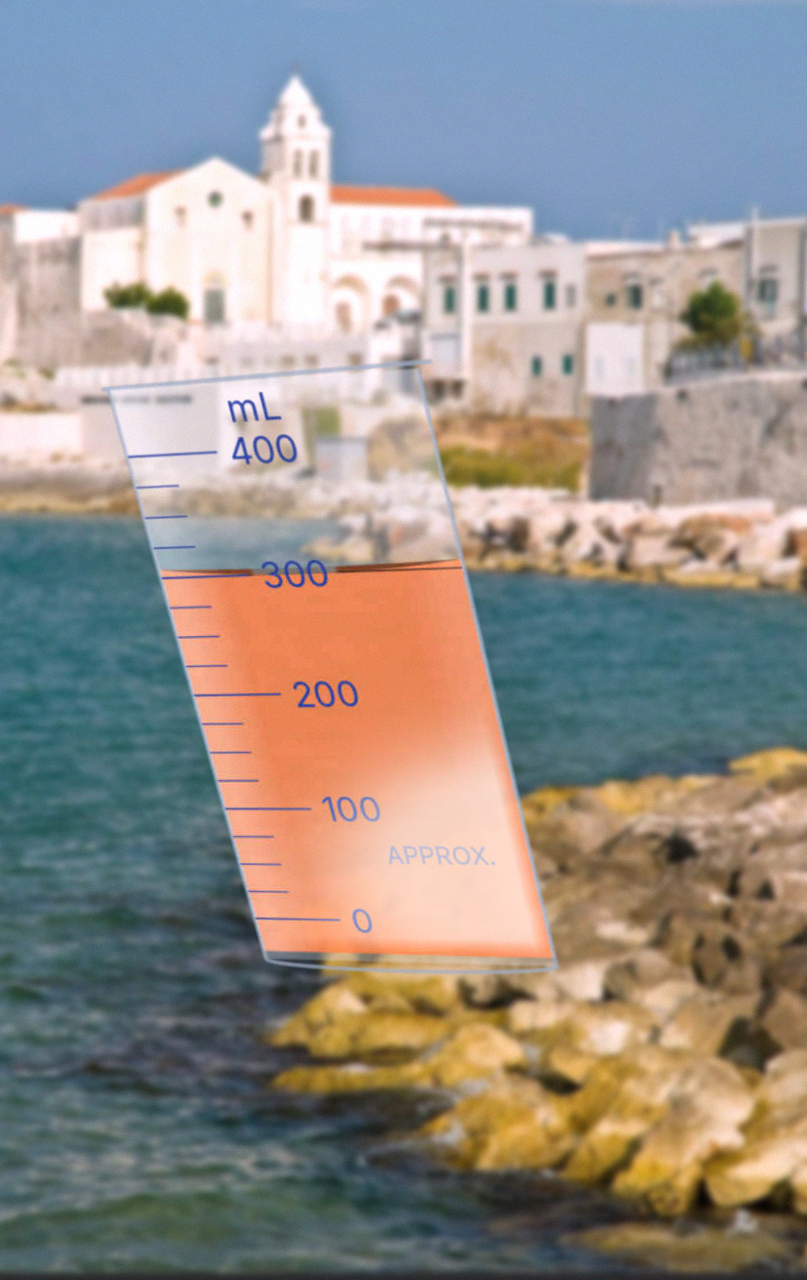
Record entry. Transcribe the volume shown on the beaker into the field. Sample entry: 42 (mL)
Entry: 300 (mL)
